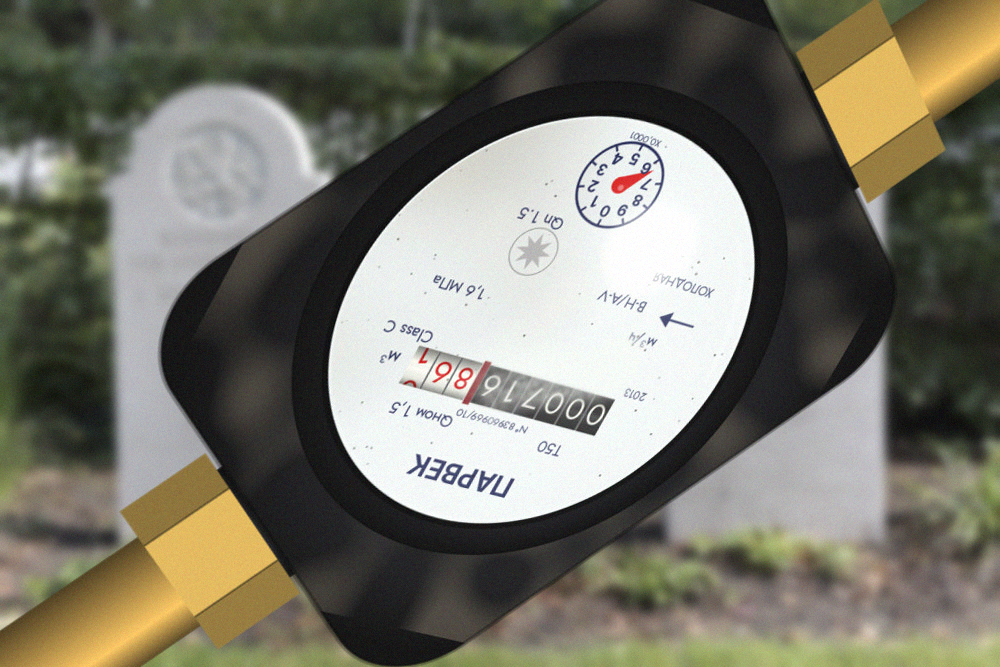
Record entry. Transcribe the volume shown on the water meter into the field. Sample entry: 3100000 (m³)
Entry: 716.8606 (m³)
